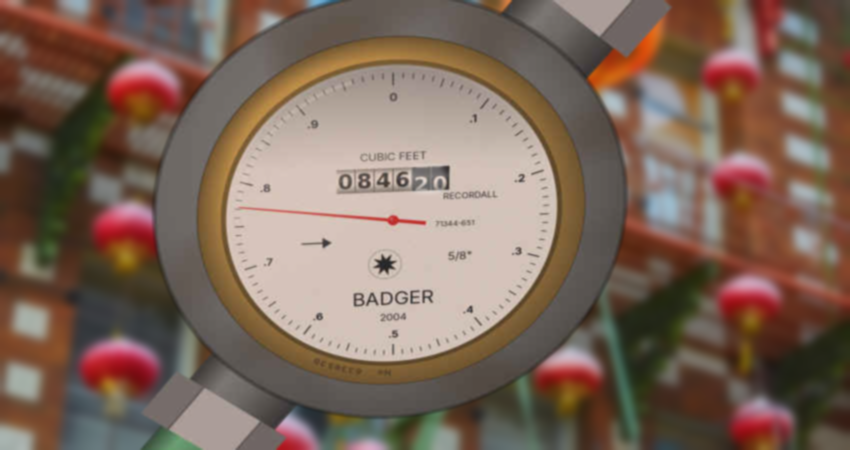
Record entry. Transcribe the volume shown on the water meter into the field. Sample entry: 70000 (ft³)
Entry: 84619.77 (ft³)
